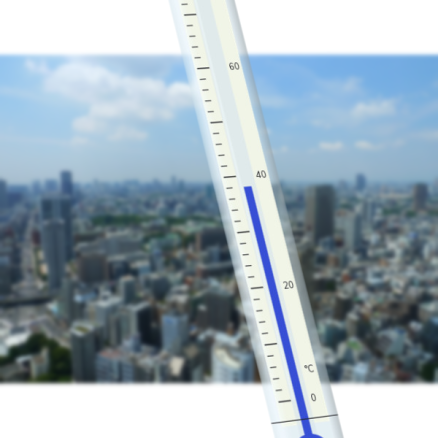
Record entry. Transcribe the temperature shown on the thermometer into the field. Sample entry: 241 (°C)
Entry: 38 (°C)
